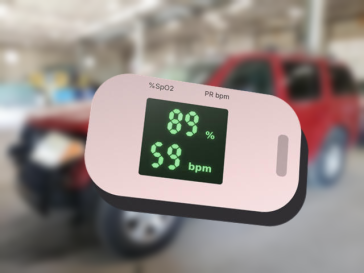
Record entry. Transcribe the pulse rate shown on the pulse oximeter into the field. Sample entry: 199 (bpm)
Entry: 59 (bpm)
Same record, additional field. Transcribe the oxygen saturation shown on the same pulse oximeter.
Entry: 89 (%)
